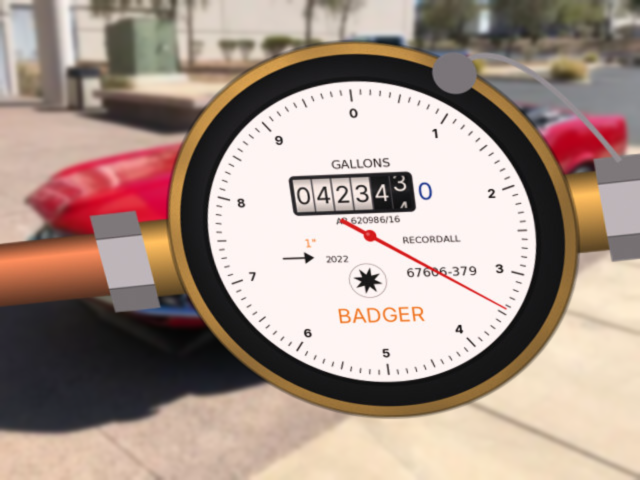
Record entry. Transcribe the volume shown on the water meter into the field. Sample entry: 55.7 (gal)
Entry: 423433.4 (gal)
